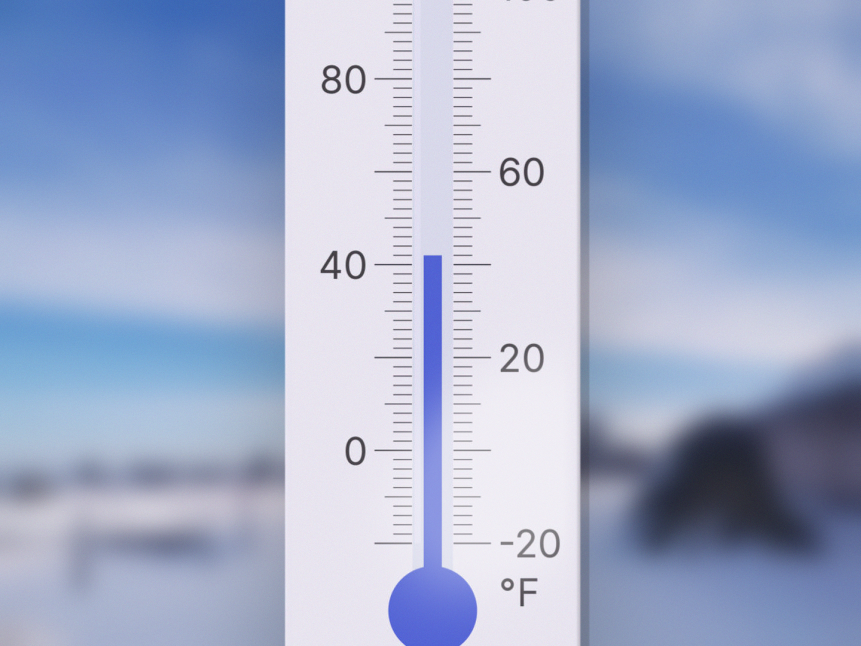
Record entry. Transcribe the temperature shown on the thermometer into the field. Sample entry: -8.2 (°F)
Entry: 42 (°F)
